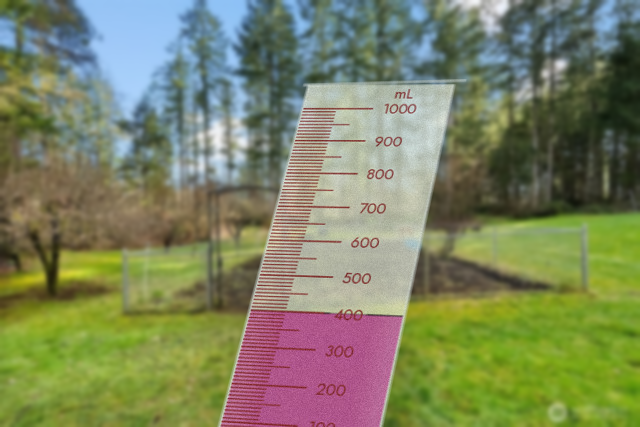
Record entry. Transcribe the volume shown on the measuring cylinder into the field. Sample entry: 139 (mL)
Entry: 400 (mL)
